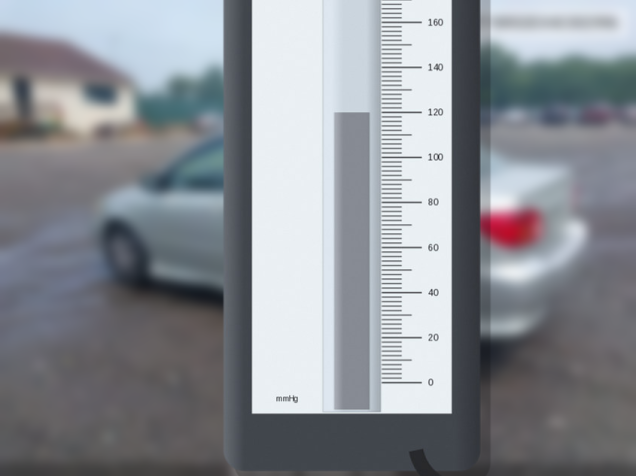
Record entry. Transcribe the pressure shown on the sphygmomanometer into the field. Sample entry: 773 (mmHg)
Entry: 120 (mmHg)
